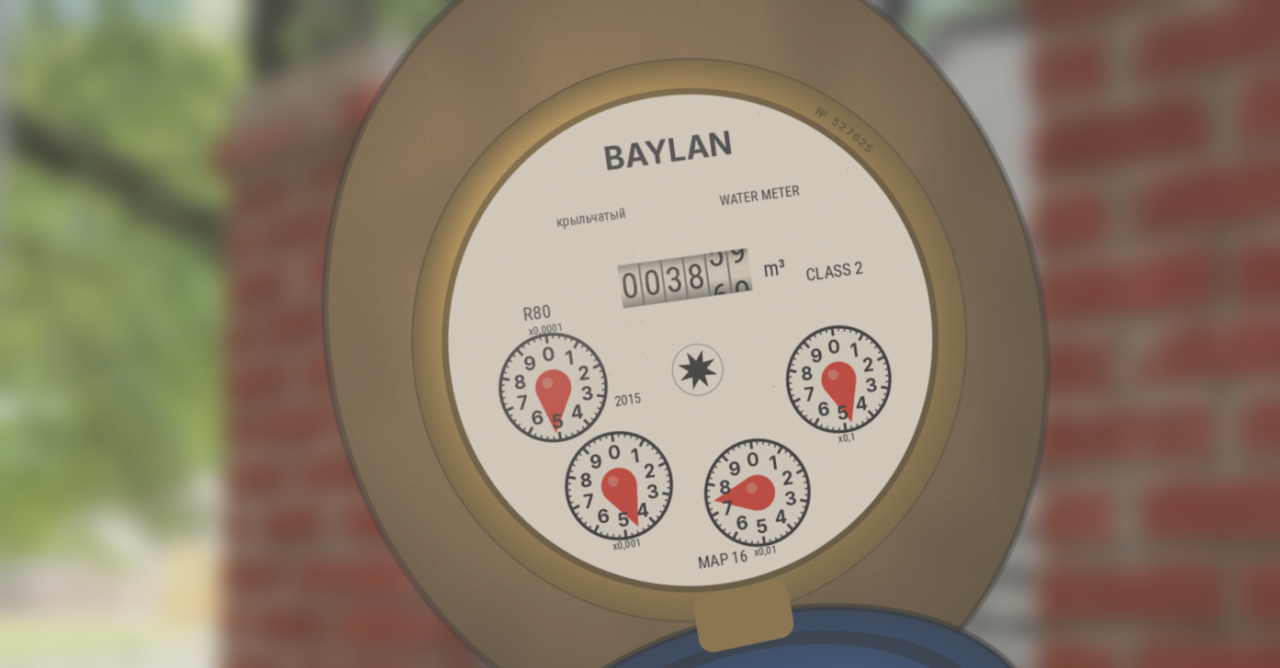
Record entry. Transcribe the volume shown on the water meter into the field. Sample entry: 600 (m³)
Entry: 3859.4745 (m³)
